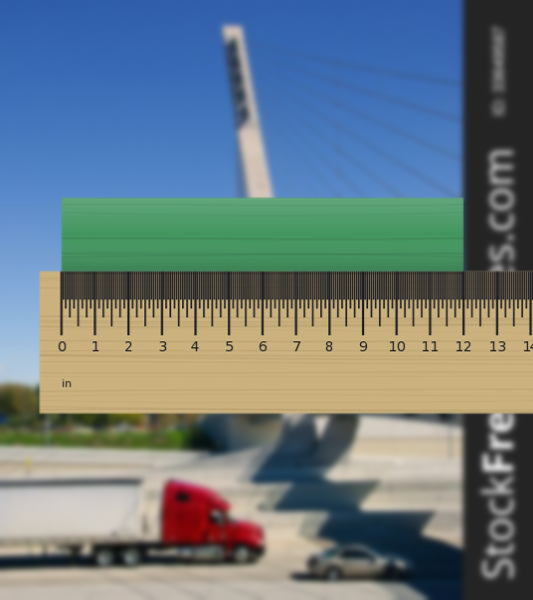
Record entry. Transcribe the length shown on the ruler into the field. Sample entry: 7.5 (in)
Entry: 12 (in)
